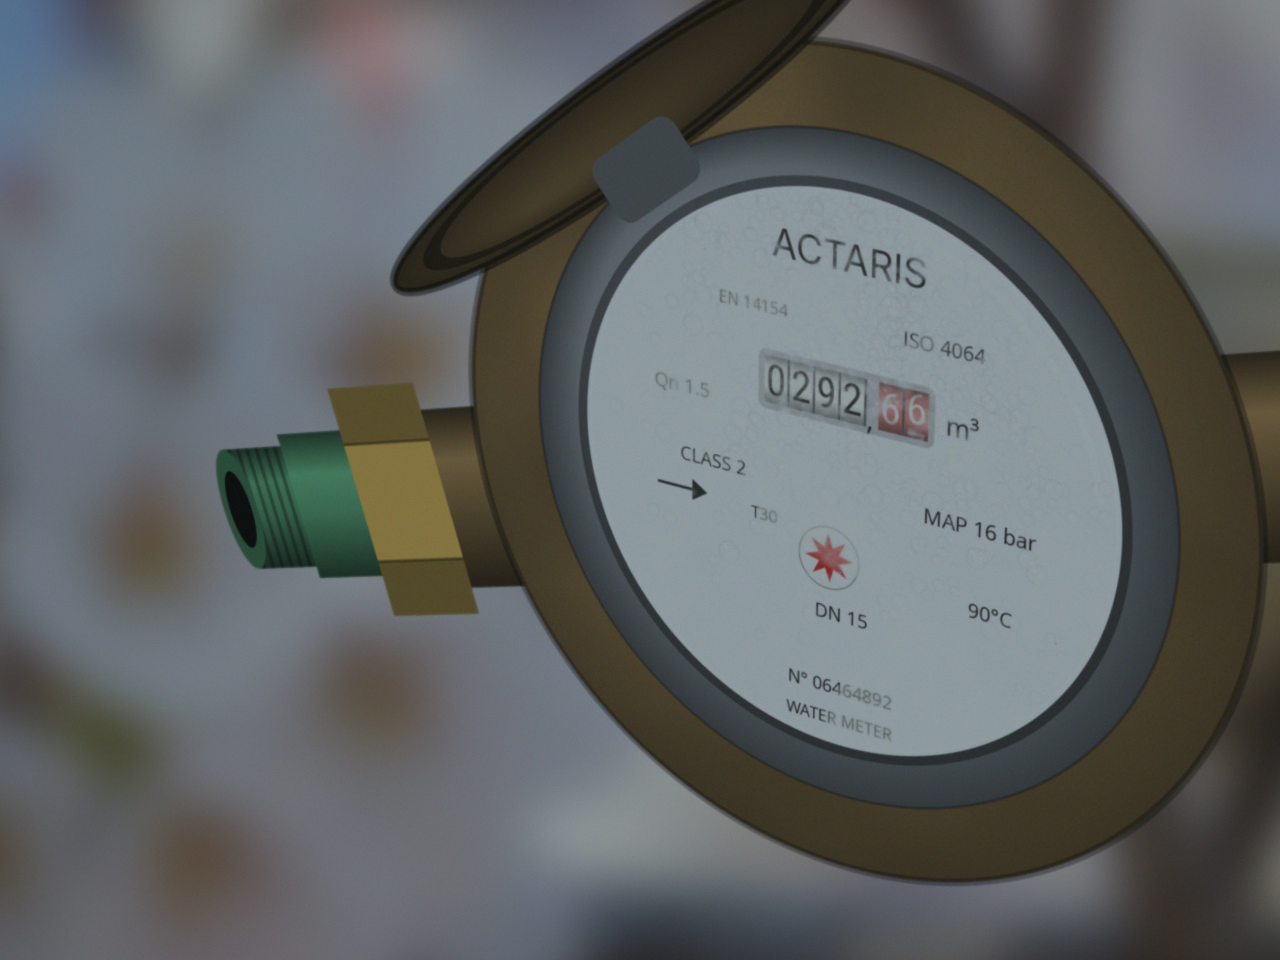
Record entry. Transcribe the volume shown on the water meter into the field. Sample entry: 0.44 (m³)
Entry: 292.66 (m³)
